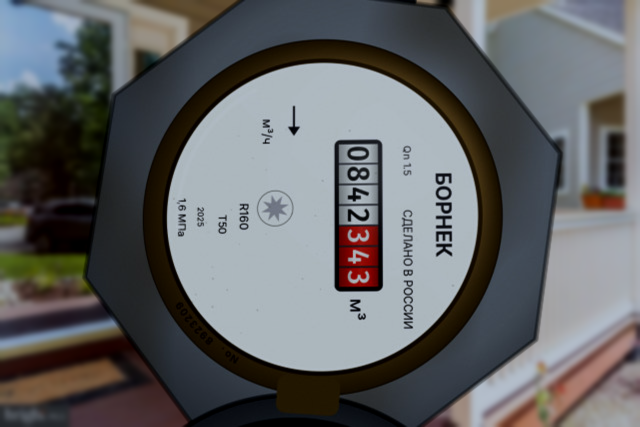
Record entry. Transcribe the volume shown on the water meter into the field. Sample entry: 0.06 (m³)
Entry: 842.343 (m³)
